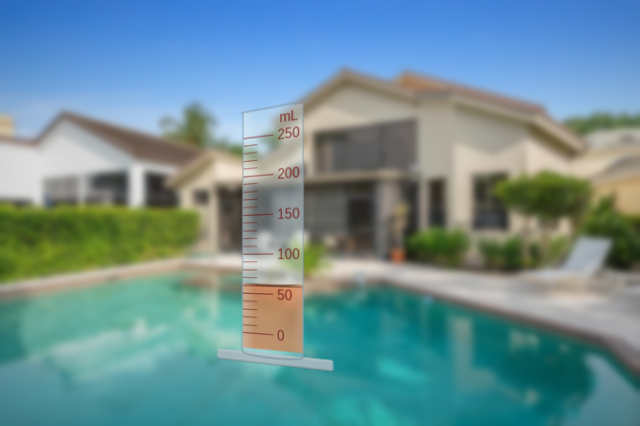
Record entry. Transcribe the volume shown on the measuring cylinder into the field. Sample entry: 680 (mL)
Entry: 60 (mL)
